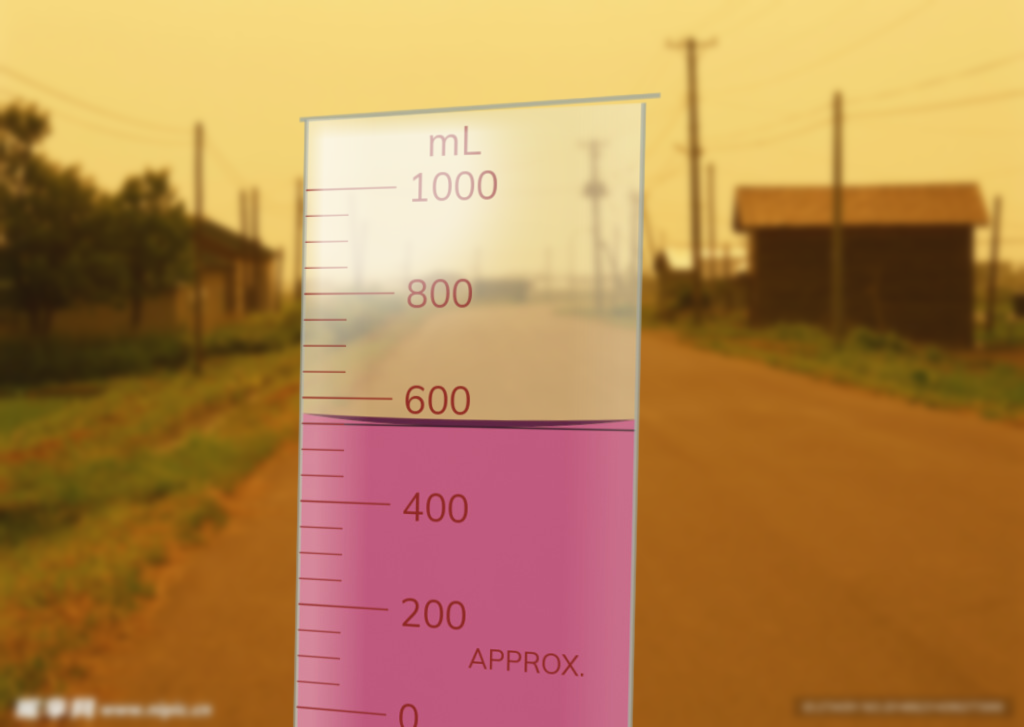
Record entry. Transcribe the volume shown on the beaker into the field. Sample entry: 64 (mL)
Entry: 550 (mL)
